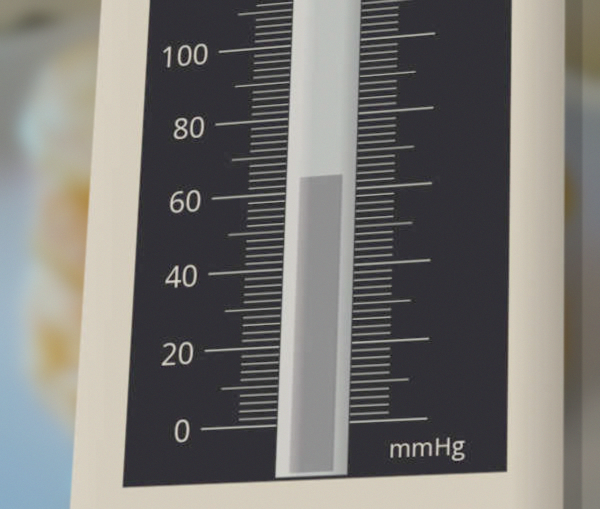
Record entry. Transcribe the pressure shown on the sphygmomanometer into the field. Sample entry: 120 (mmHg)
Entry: 64 (mmHg)
